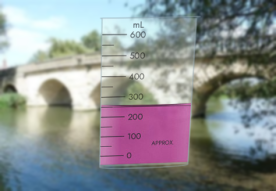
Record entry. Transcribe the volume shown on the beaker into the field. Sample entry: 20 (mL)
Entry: 250 (mL)
